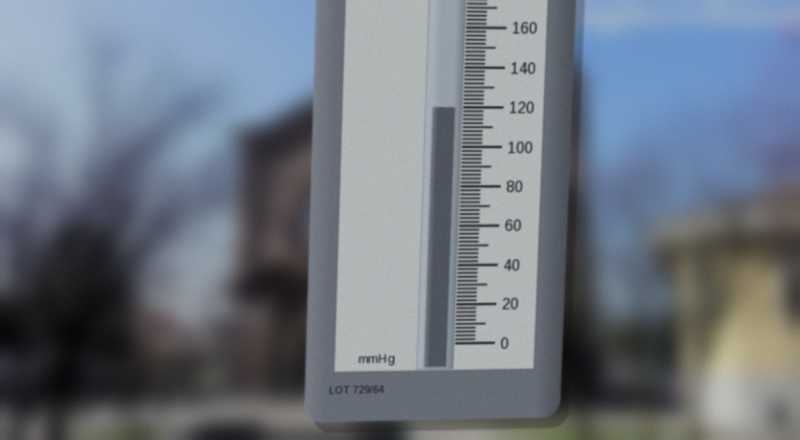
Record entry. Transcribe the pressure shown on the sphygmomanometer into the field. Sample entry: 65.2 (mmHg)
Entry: 120 (mmHg)
